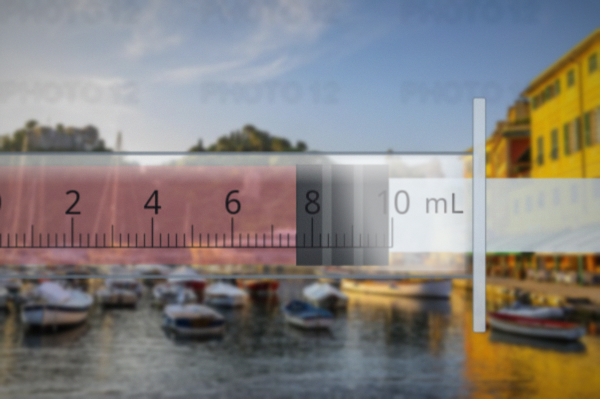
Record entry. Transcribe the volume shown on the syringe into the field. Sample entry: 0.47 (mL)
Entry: 7.6 (mL)
